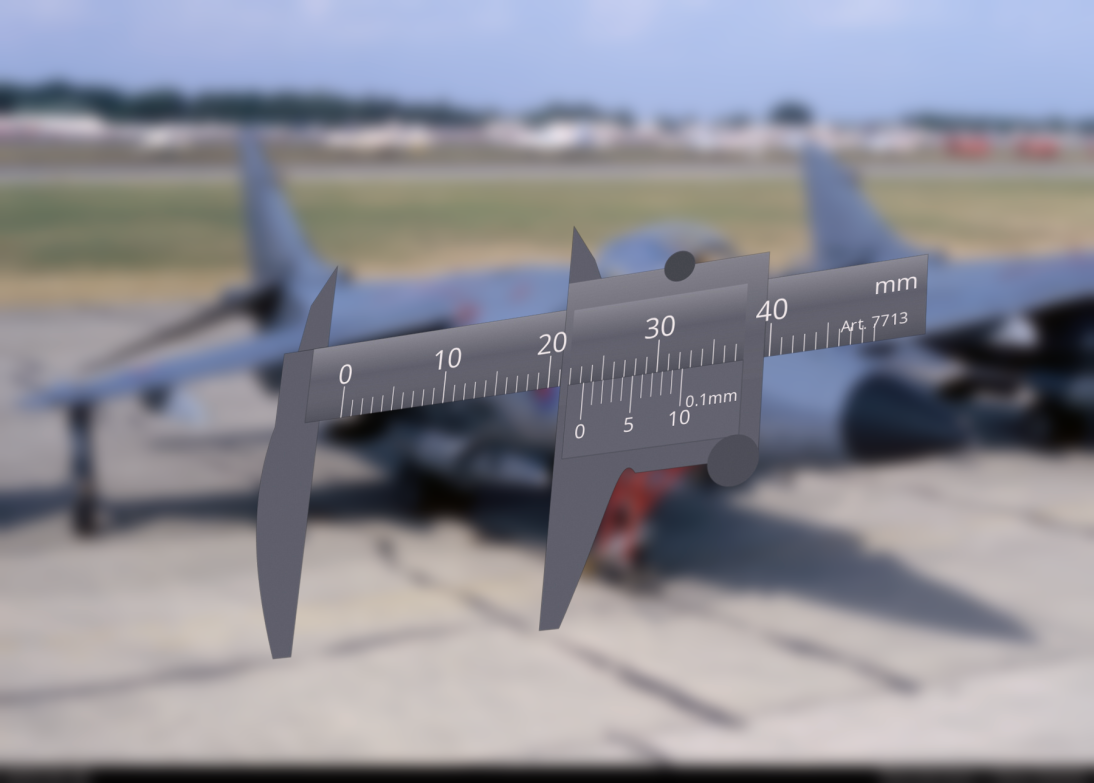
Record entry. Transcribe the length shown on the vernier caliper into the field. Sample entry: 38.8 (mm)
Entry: 23.3 (mm)
